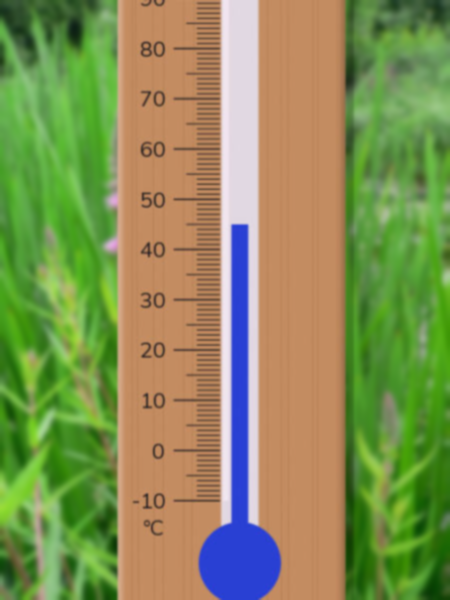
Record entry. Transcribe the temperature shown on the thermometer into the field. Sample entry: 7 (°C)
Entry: 45 (°C)
